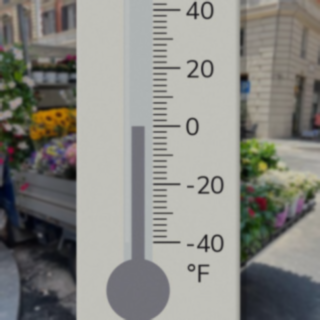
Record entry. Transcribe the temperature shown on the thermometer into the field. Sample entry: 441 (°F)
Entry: 0 (°F)
